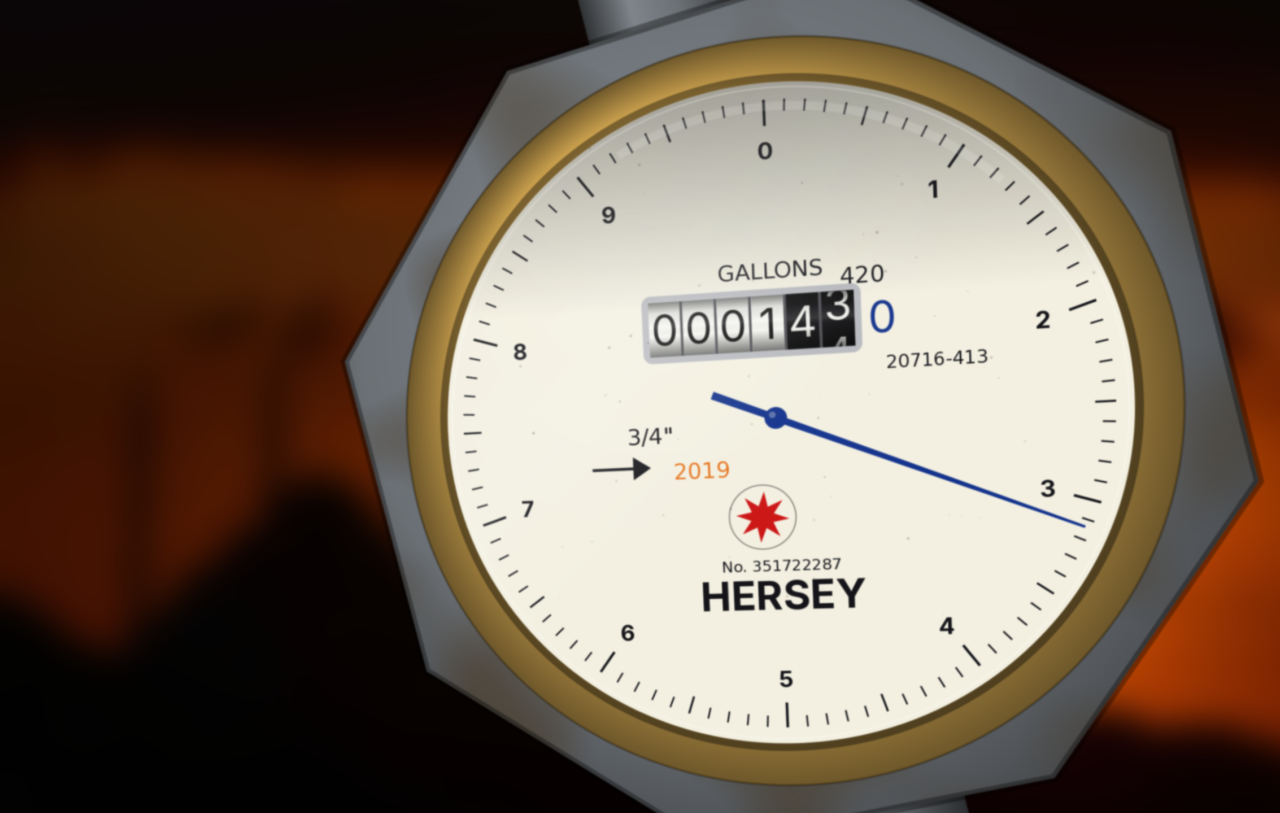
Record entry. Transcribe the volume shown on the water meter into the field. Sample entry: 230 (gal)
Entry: 1433.1 (gal)
